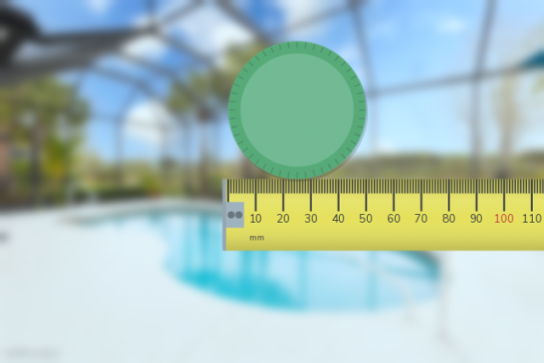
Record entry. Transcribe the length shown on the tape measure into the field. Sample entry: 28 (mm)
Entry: 50 (mm)
